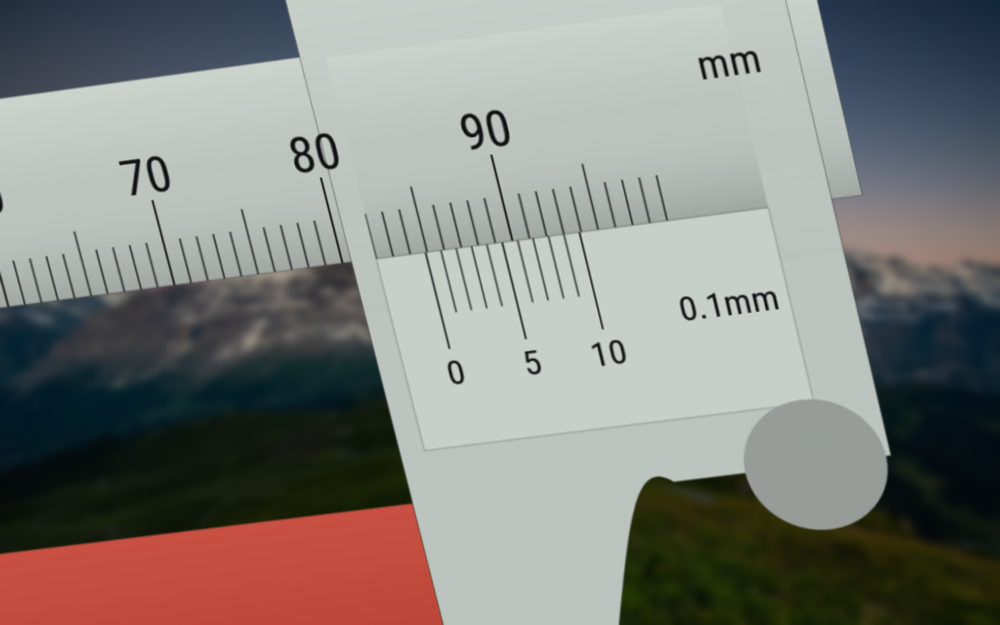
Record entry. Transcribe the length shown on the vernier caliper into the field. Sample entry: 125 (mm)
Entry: 84.9 (mm)
